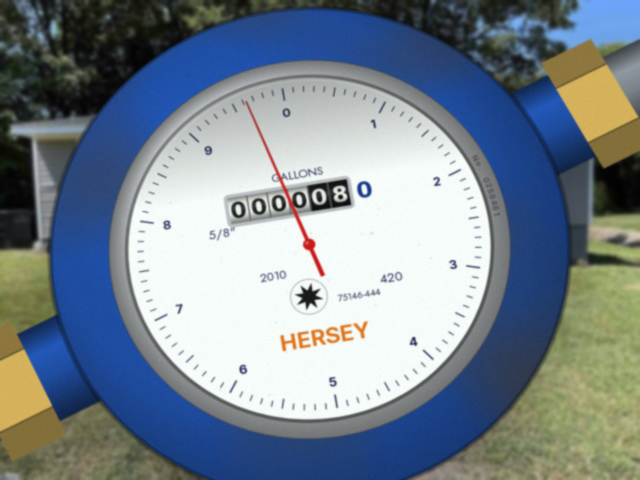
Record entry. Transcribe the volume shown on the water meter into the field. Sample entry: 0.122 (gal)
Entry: 79.6 (gal)
